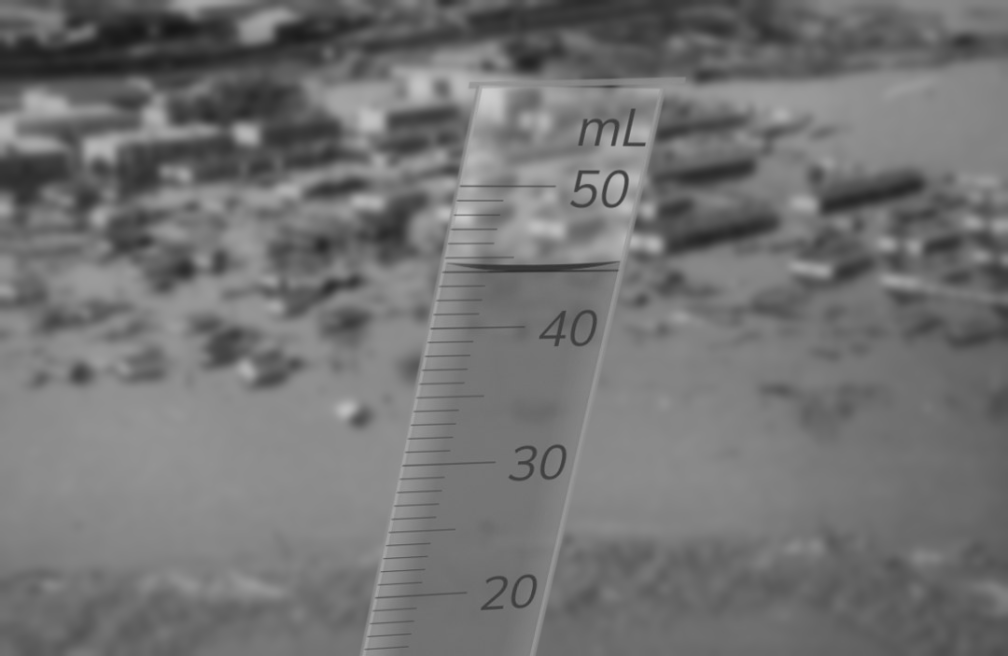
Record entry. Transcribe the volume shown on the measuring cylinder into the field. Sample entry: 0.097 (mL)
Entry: 44 (mL)
